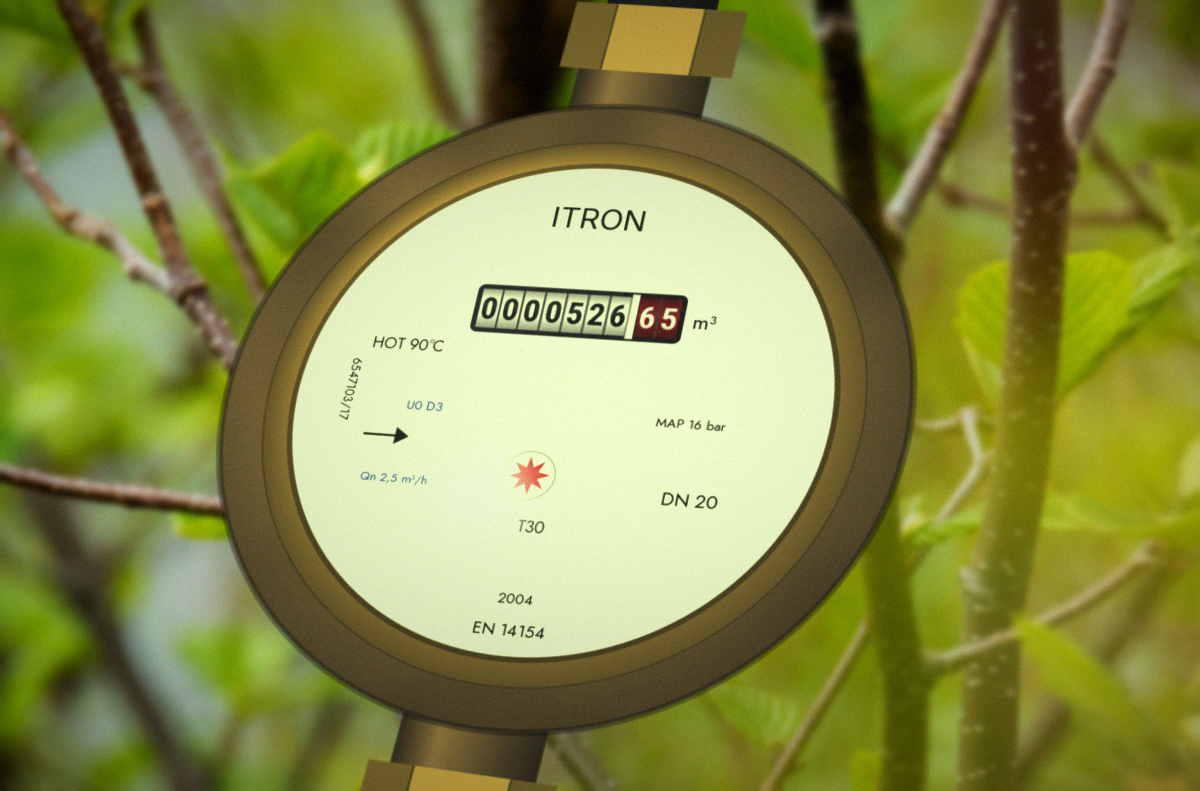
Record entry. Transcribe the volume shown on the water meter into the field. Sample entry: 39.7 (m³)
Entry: 526.65 (m³)
